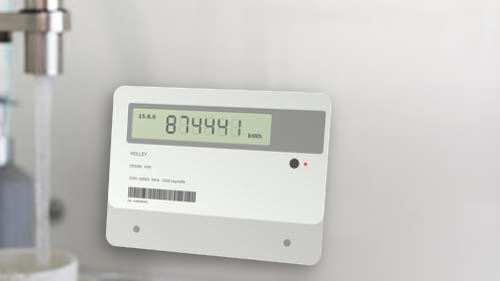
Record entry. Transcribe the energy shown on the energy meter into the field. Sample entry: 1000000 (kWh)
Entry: 874441 (kWh)
